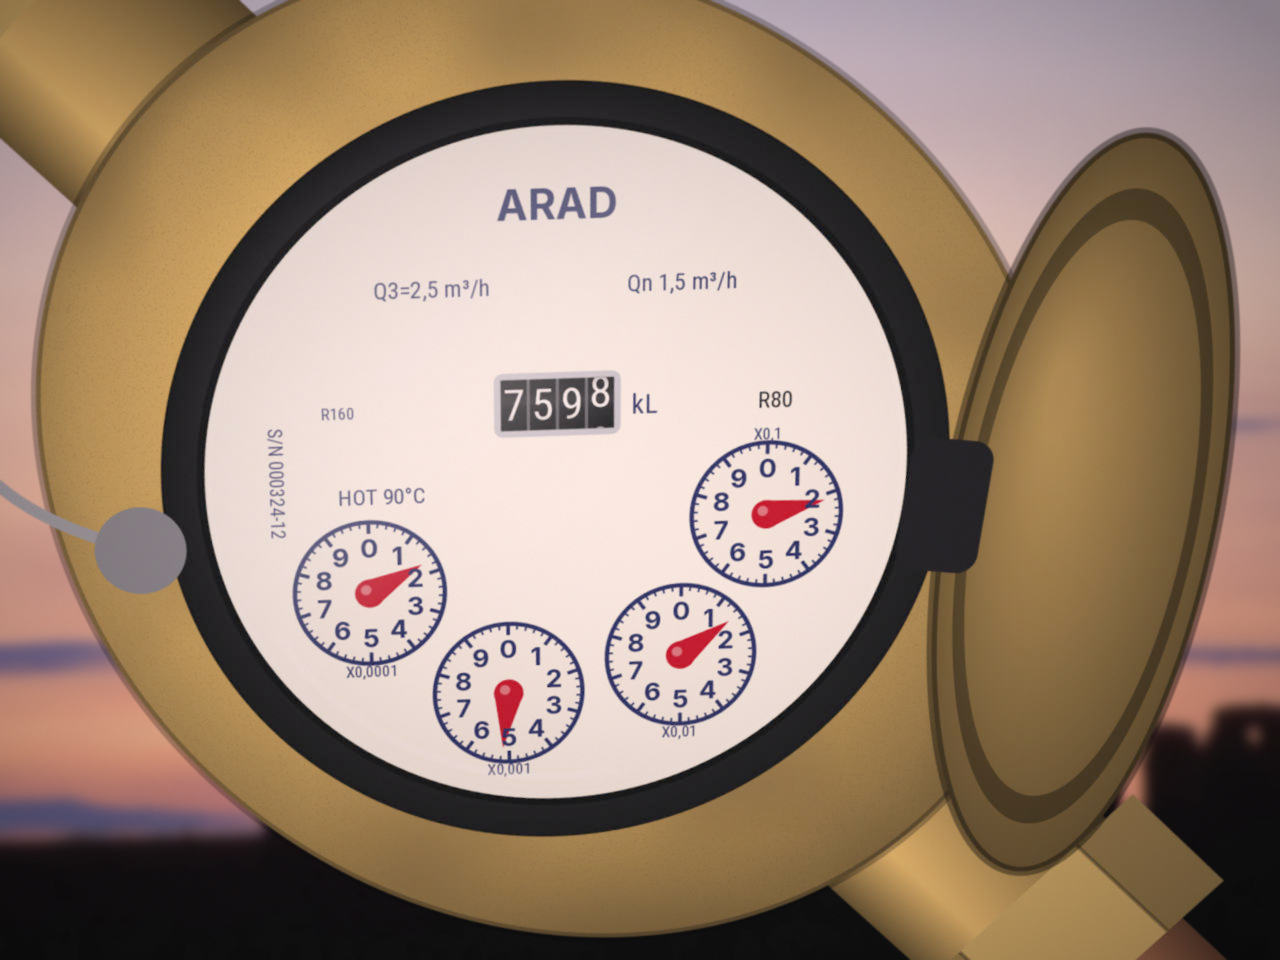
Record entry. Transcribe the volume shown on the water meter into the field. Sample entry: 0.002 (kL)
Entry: 7598.2151 (kL)
